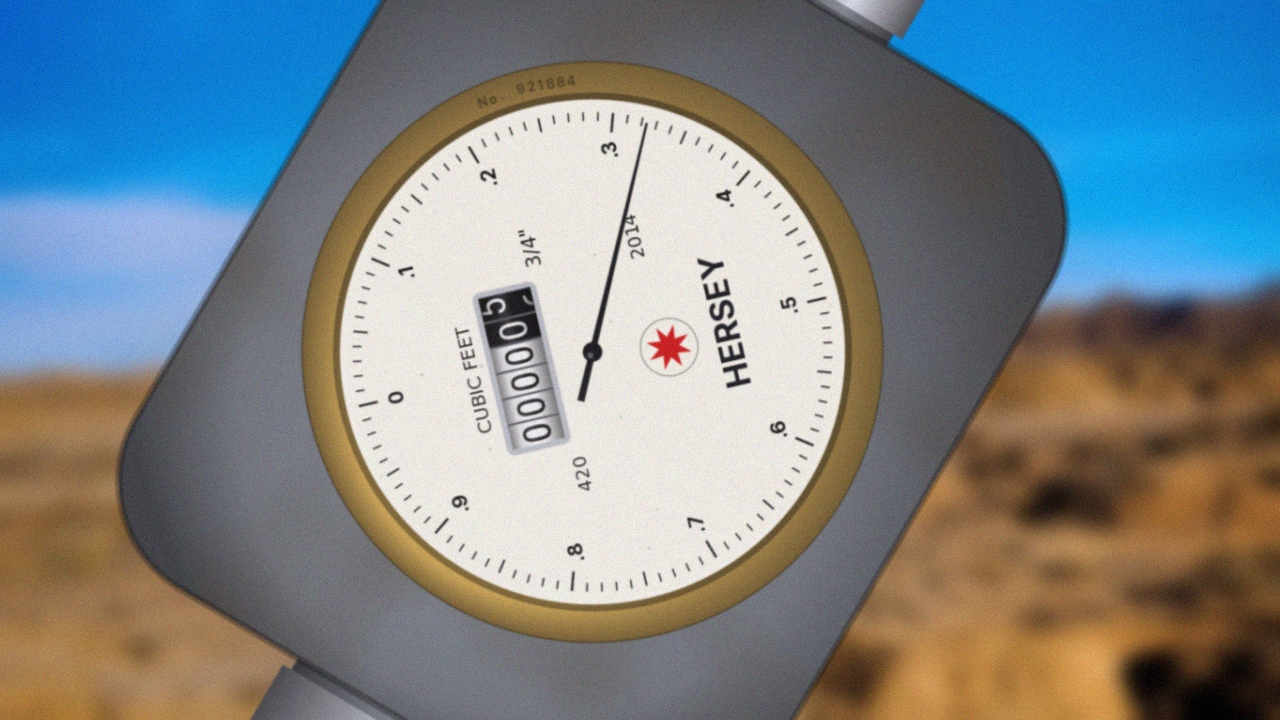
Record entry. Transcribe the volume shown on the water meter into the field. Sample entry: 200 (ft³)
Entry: 5.32 (ft³)
